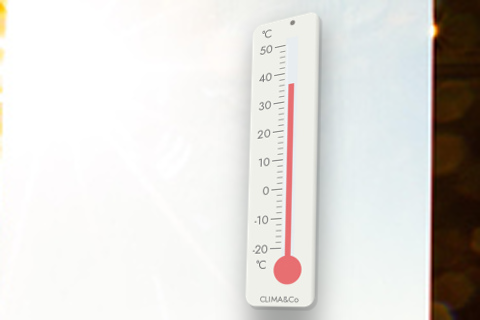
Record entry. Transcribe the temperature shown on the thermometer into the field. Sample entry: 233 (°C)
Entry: 36 (°C)
